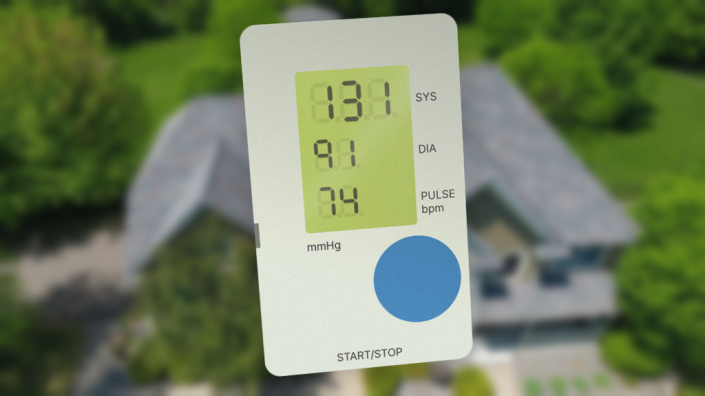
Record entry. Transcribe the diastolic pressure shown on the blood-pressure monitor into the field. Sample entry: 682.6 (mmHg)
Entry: 91 (mmHg)
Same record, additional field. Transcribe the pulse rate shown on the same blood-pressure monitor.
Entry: 74 (bpm)
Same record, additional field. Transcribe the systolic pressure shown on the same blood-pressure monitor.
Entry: 131 (mmHg)
